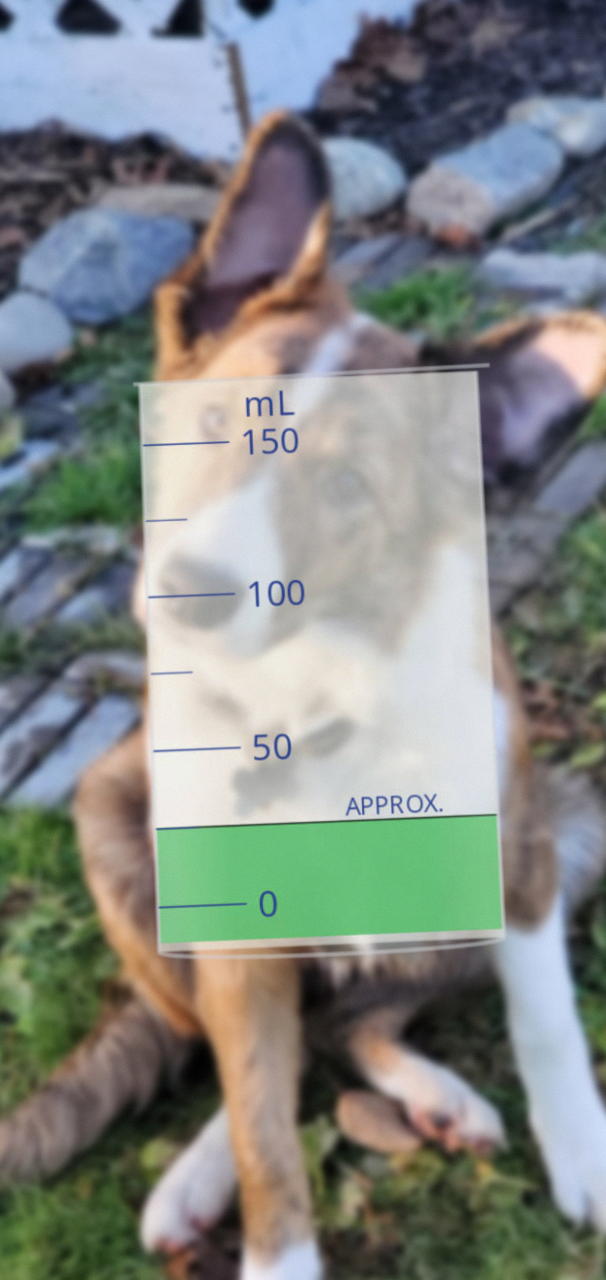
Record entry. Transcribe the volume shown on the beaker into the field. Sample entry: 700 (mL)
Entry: 25 (mL)
